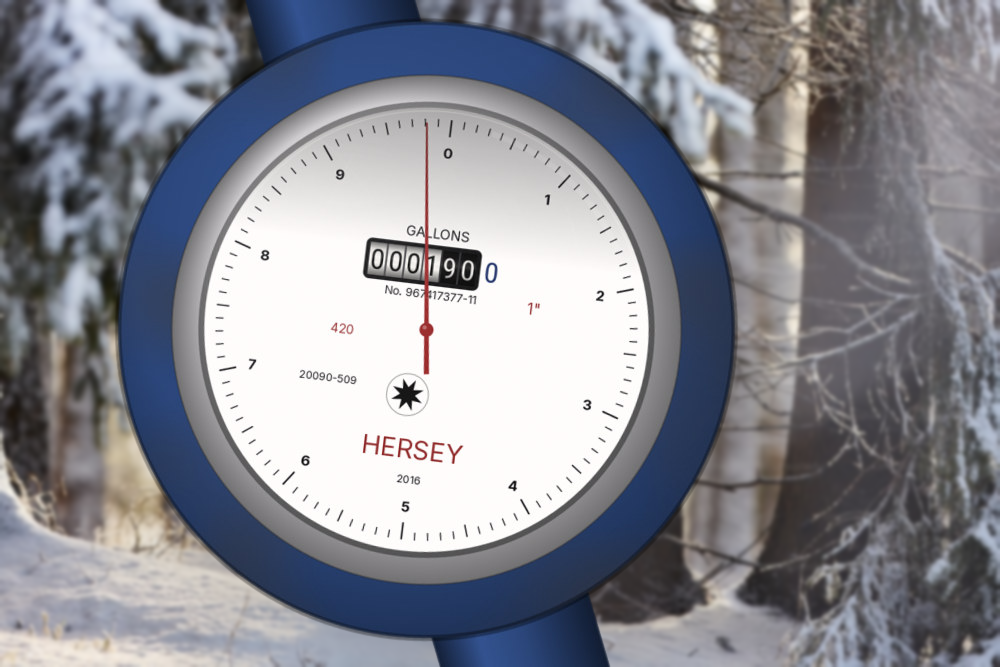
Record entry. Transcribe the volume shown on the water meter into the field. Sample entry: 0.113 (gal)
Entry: 1899.8 (gal)
